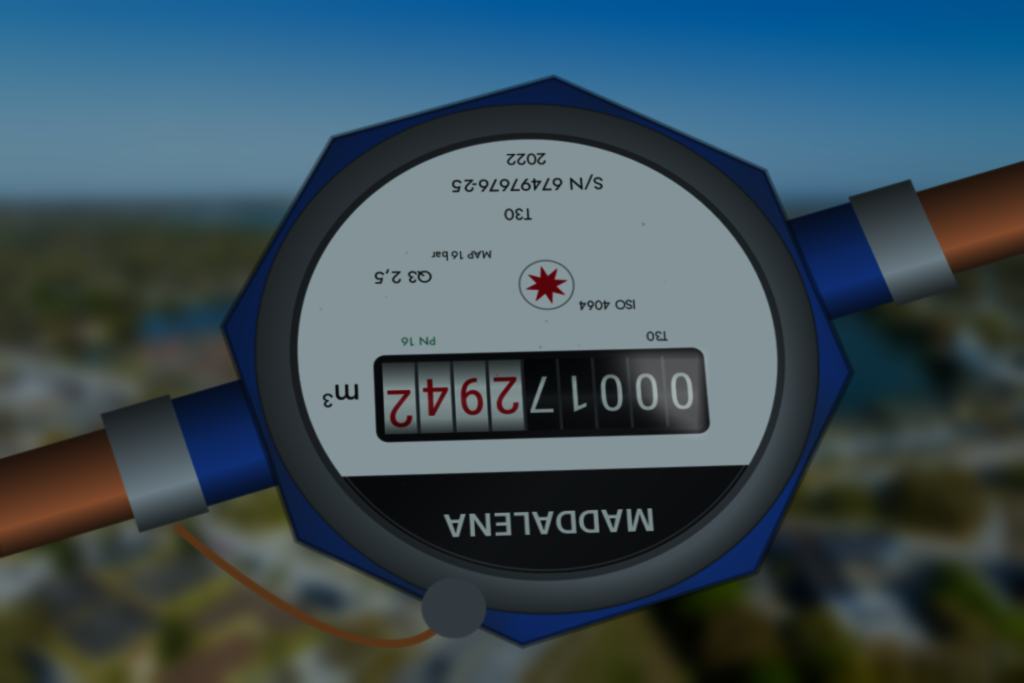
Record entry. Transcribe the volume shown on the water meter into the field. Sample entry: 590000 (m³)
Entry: 17.2942 (m³)
